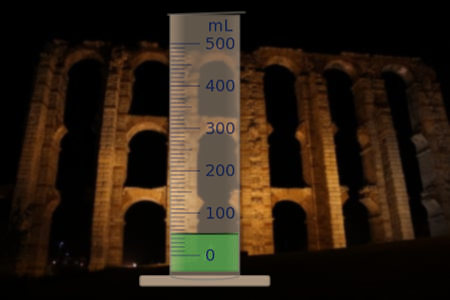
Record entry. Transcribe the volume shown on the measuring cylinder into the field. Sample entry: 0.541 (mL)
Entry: 50 (mL)
